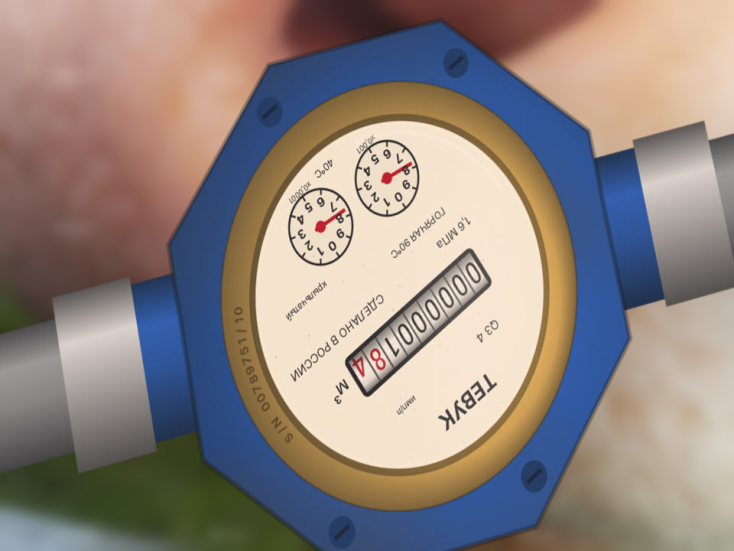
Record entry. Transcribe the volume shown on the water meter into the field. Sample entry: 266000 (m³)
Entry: 1.8377 (m³)
